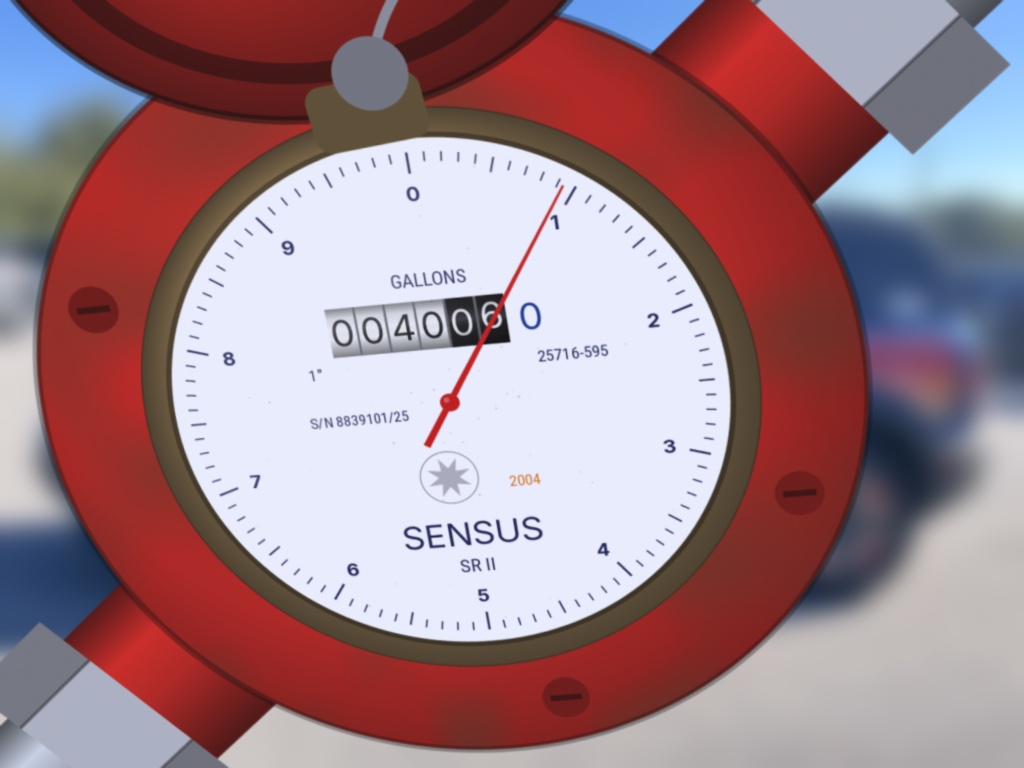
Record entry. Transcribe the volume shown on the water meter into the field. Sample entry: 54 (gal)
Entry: 40060.9 (gal)
